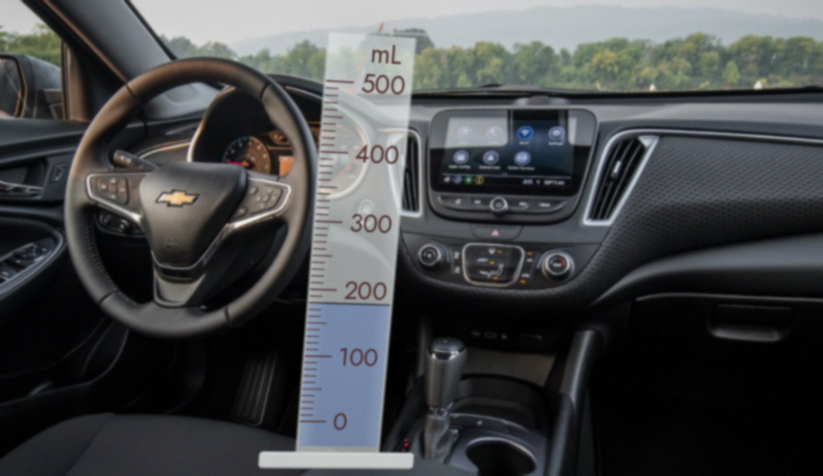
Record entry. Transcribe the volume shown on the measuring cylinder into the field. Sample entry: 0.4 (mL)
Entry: 180 (mL)
